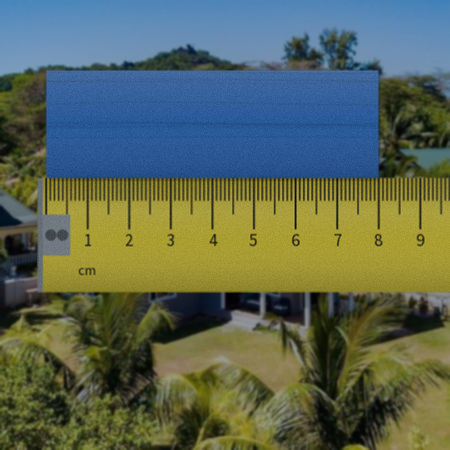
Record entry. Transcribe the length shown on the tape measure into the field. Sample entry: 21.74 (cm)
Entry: 8 (cm)
